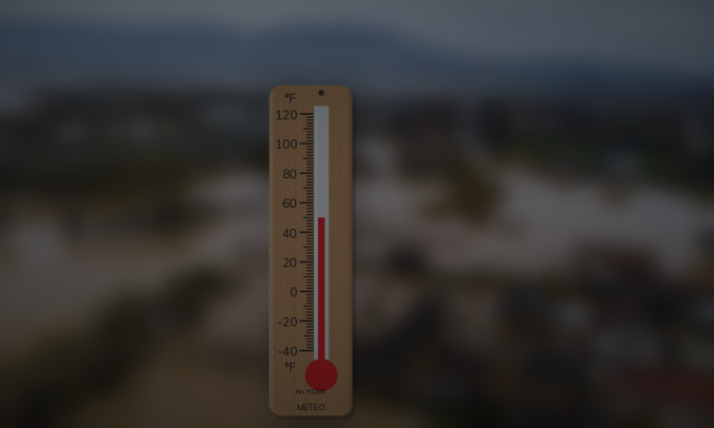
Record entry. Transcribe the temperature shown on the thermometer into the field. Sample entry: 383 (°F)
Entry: 50 (°F)
